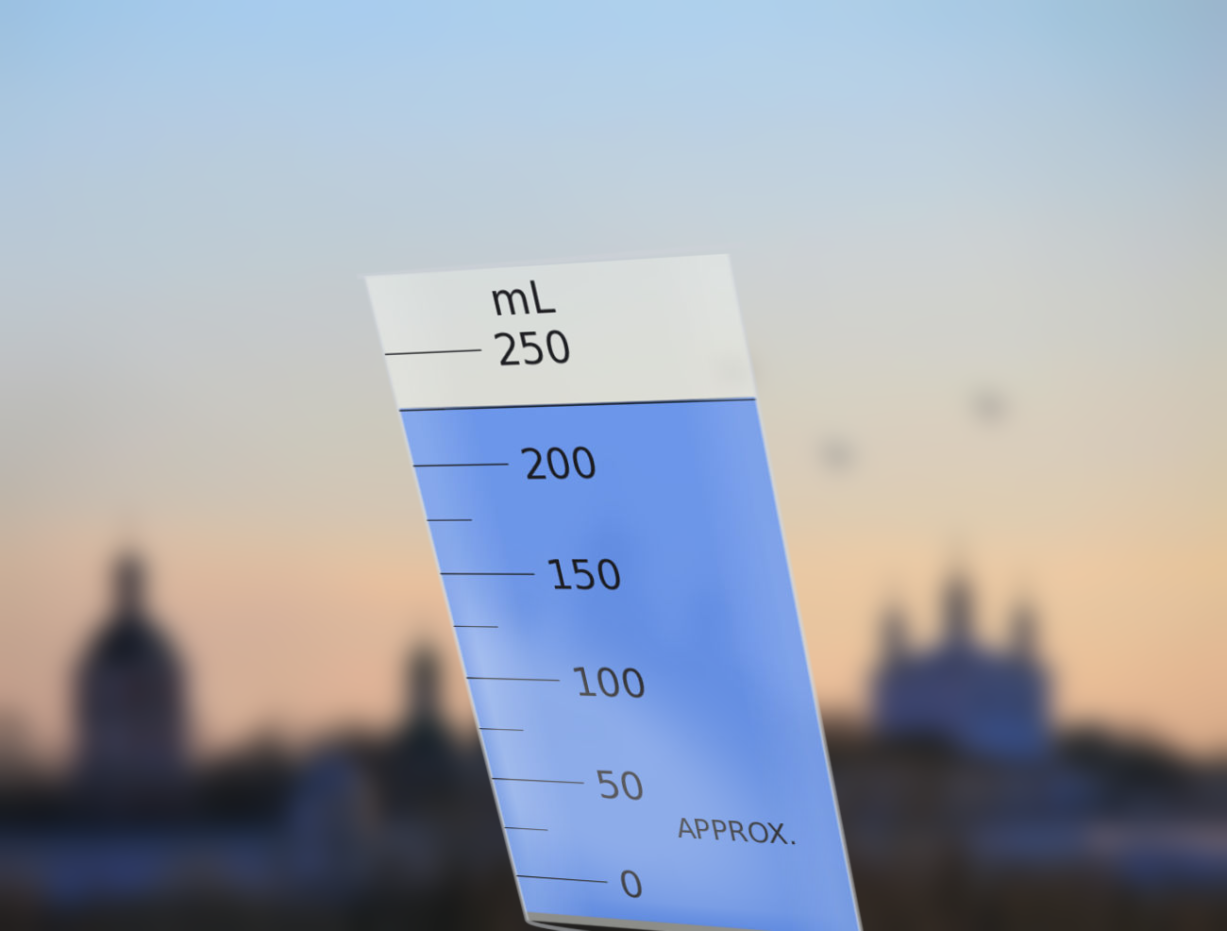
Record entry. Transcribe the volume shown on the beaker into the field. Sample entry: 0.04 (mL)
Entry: 225 (mL)
